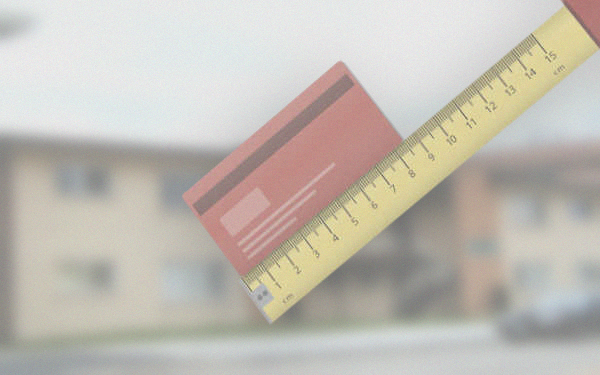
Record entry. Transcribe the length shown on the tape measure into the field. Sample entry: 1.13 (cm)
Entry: 8.5 (cm)
